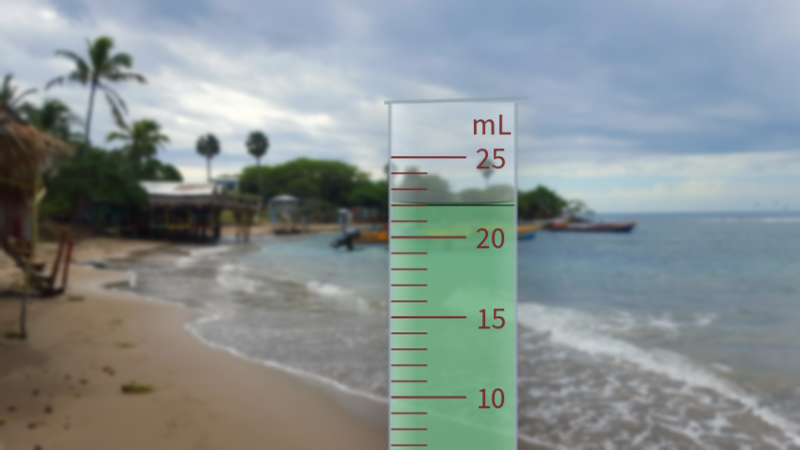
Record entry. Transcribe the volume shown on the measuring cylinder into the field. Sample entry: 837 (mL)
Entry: 22 (mL)
